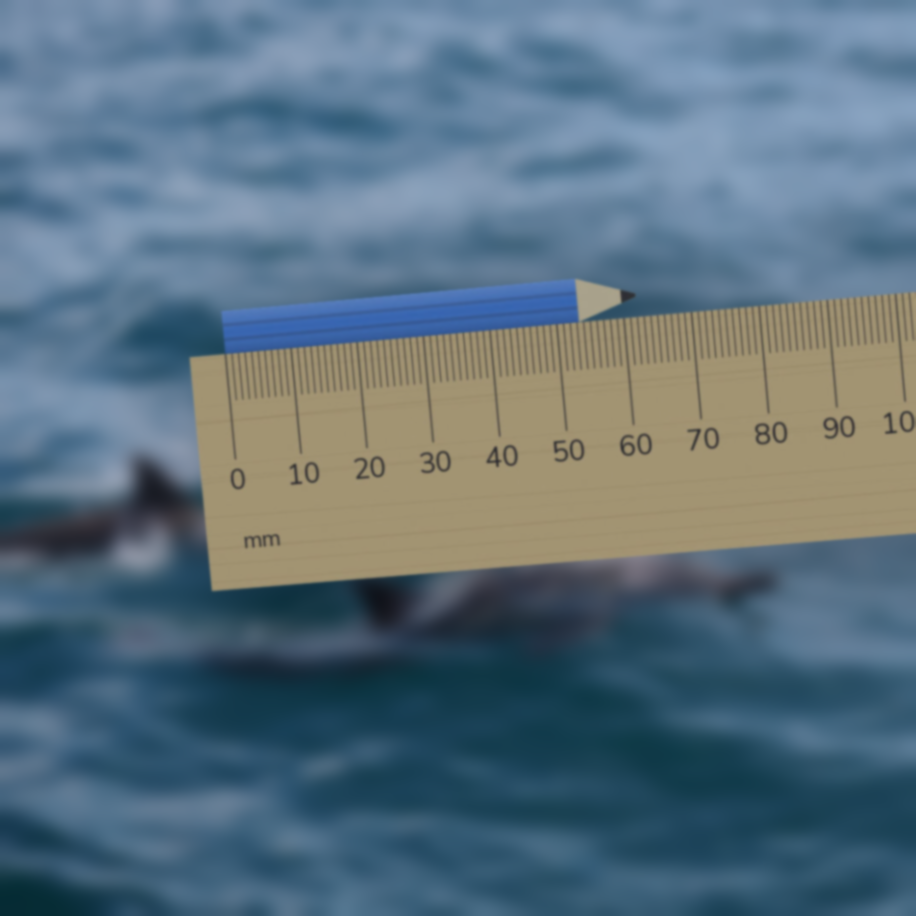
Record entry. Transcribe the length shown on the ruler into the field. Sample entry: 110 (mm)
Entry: 62 (mm)
